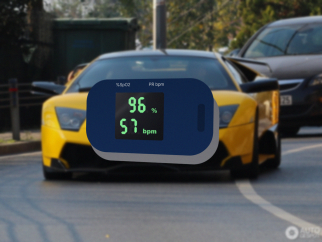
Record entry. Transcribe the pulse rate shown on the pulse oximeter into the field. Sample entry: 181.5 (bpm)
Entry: 57 (bpm)
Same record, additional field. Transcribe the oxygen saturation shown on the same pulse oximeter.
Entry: 96 (%)
